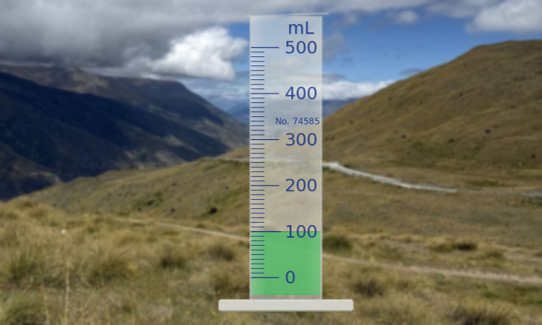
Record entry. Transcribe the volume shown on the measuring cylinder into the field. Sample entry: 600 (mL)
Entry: 100 (mL)
